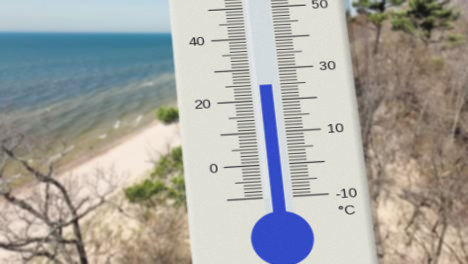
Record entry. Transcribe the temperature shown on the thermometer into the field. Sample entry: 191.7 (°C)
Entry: 25 (°C)
